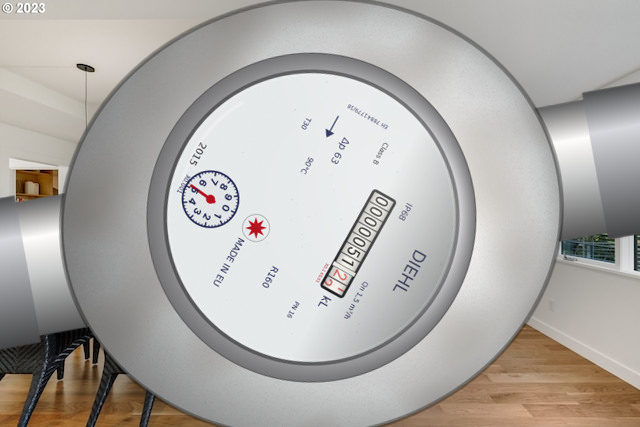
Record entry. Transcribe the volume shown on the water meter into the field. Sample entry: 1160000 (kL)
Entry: 51.215 (kL)
